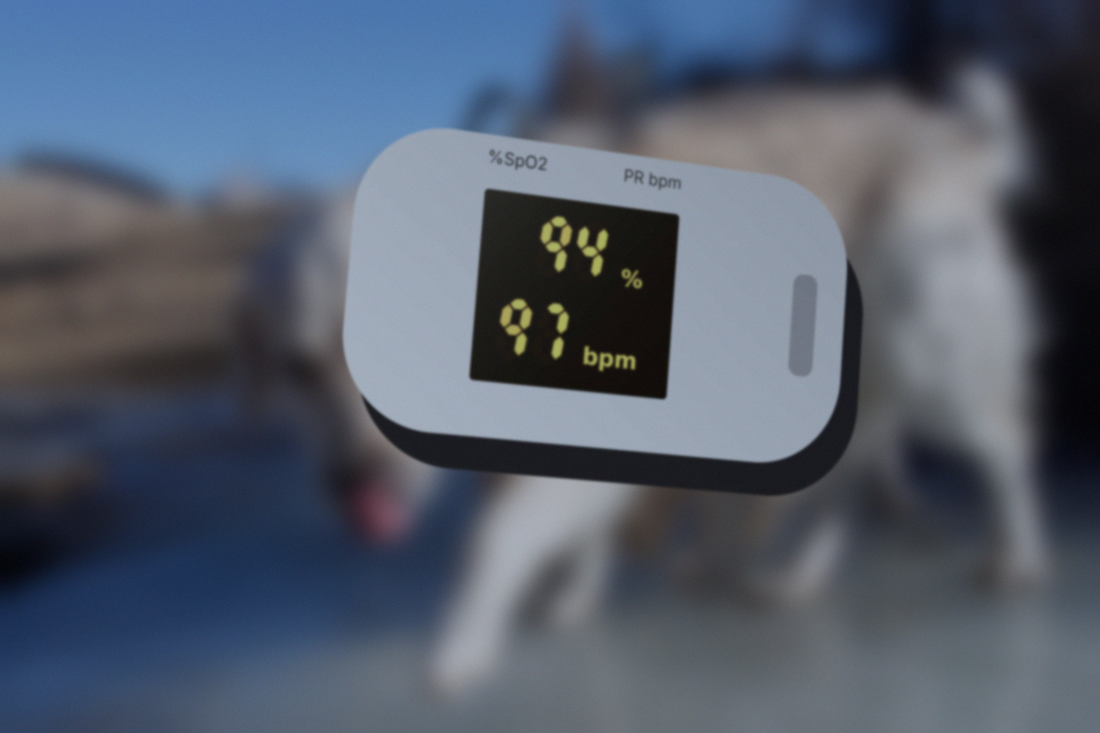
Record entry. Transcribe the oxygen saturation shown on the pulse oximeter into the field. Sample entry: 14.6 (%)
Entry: 94 (%)
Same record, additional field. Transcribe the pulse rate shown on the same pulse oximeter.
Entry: 97 (bpm)
